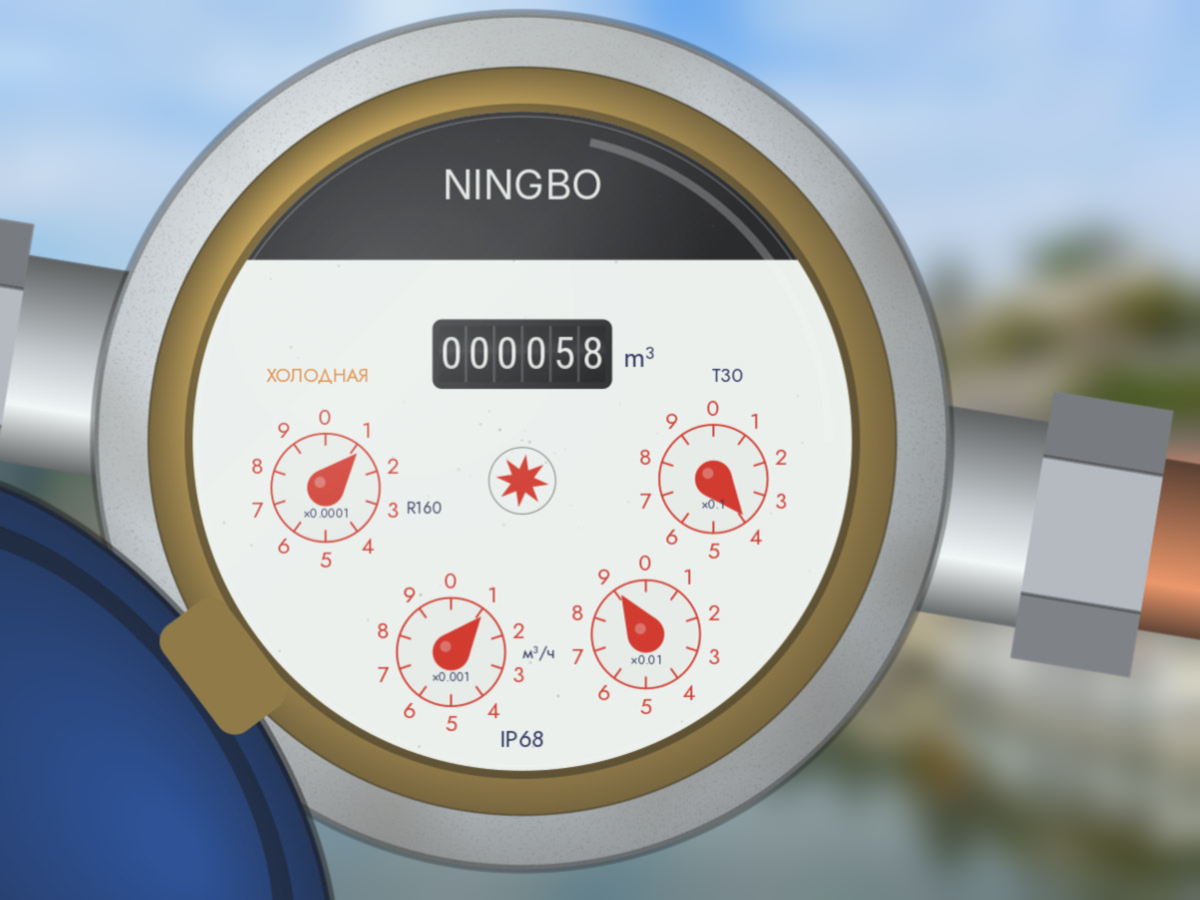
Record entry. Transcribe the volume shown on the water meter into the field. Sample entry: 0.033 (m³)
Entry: 58.3911 (m³)
